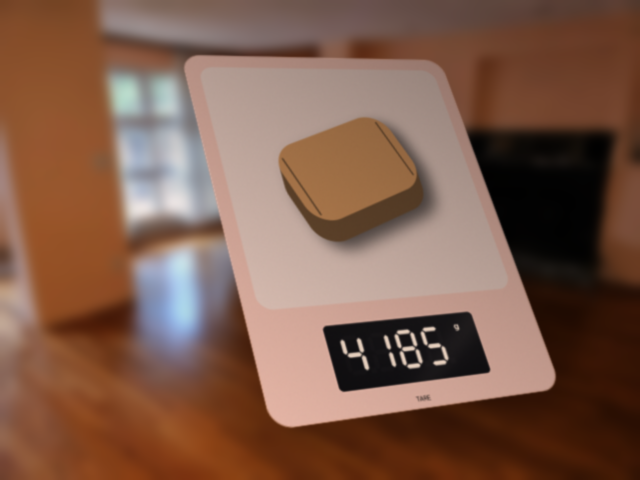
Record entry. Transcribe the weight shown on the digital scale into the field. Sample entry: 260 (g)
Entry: 4185 (g)
